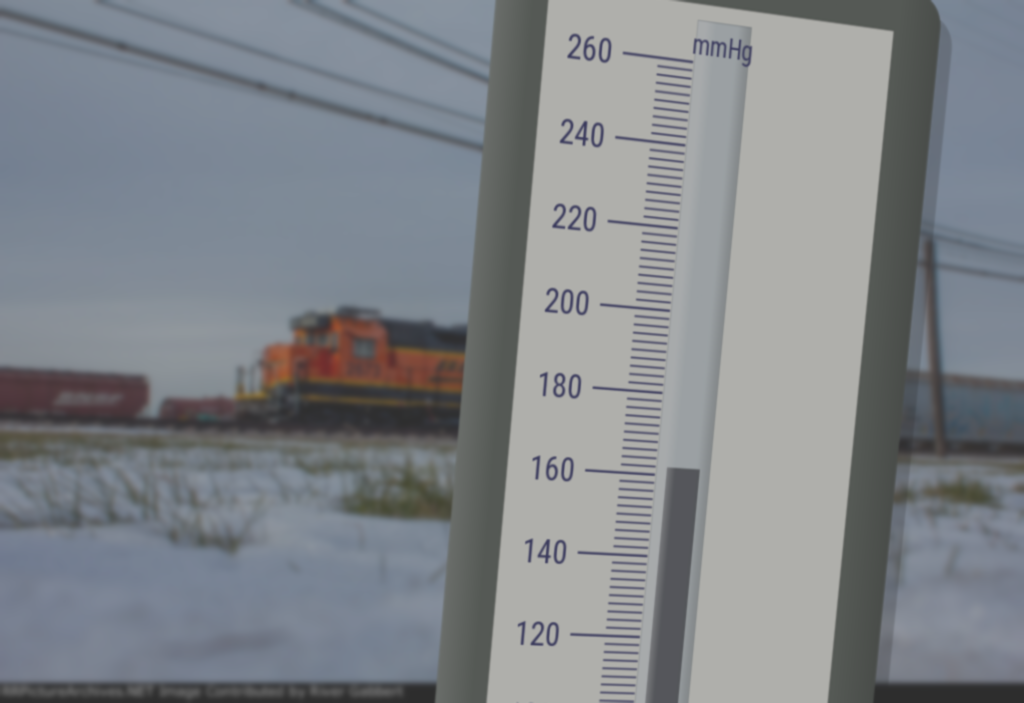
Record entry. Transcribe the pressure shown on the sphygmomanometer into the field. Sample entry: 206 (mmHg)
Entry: 162 (mmHg)
